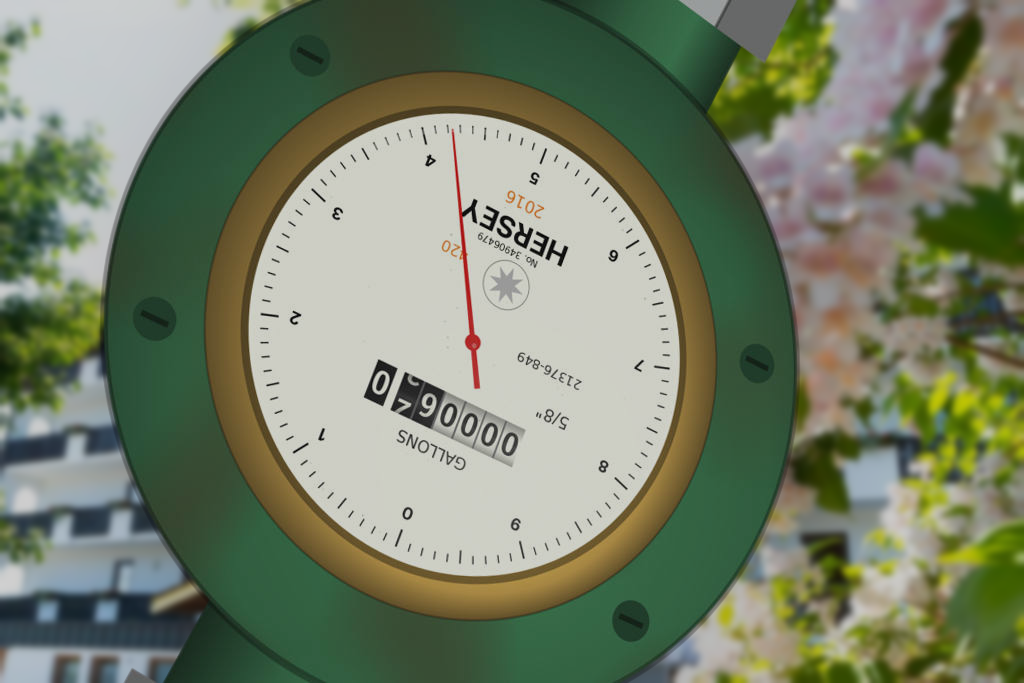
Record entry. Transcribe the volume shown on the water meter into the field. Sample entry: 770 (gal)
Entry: 624.2 (gal)
